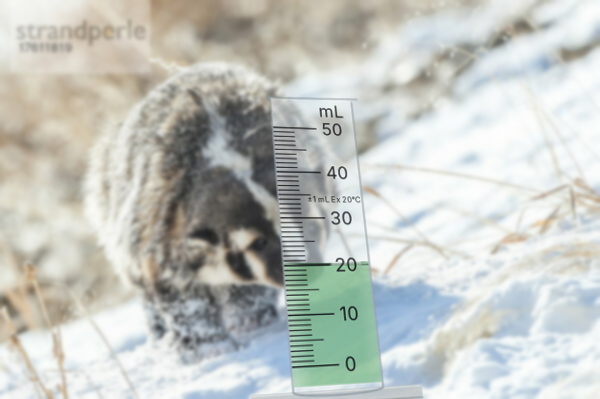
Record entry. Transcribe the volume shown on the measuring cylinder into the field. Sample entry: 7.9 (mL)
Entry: 20 (mL)
